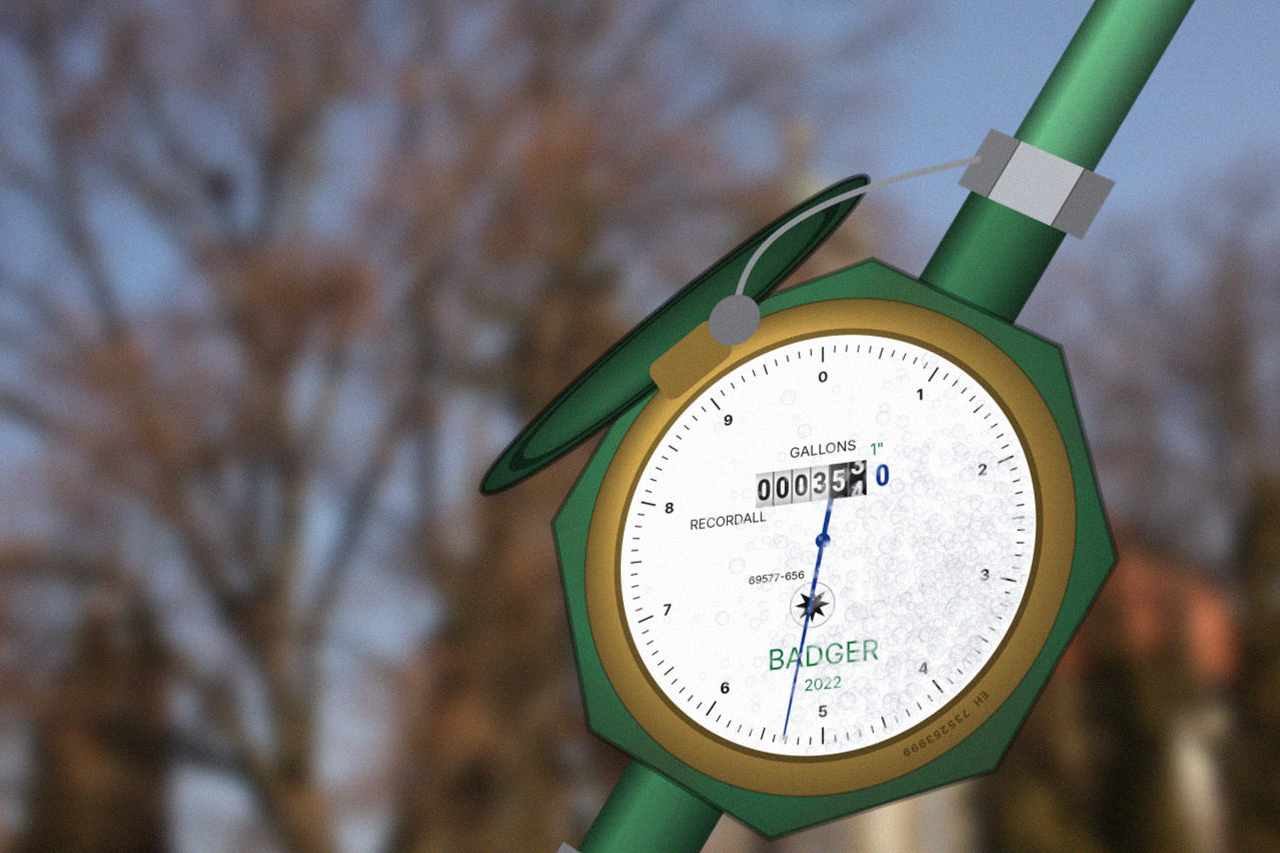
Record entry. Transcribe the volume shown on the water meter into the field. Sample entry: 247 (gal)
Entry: 3535.3 (gal)
